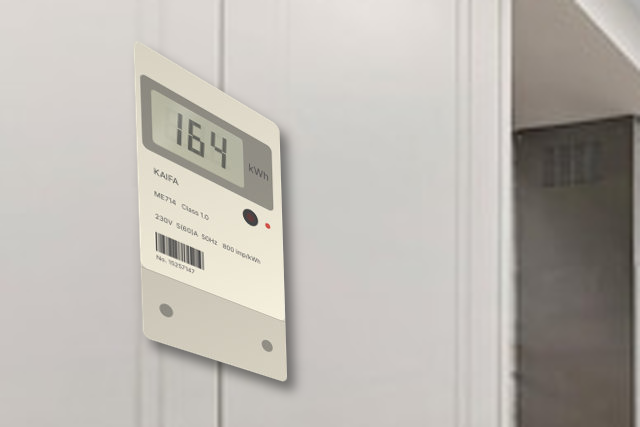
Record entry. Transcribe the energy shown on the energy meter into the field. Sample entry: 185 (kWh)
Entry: 164 (kWh)
